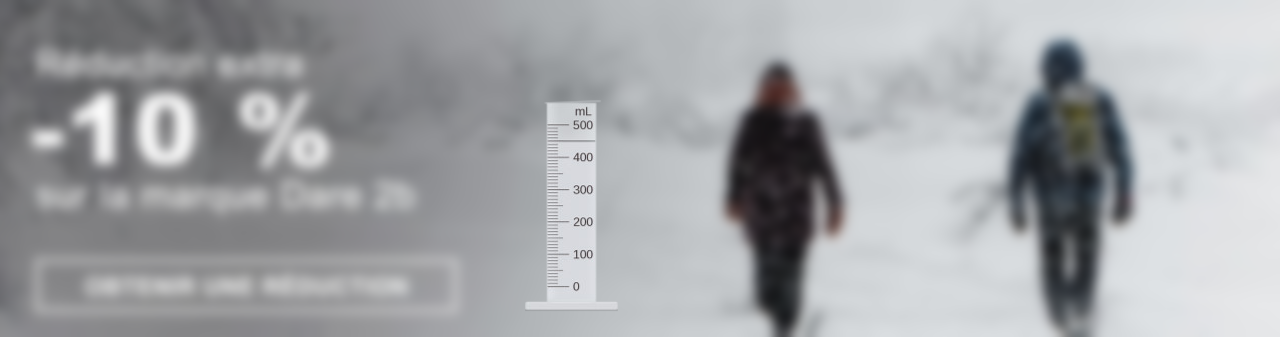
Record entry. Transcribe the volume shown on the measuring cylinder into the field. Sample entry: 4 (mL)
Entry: 450 (mL)
